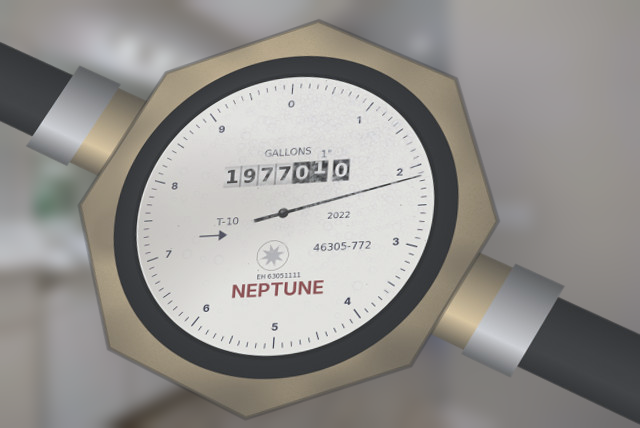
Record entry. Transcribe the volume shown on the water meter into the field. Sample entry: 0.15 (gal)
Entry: 1977012.1 (gal)
